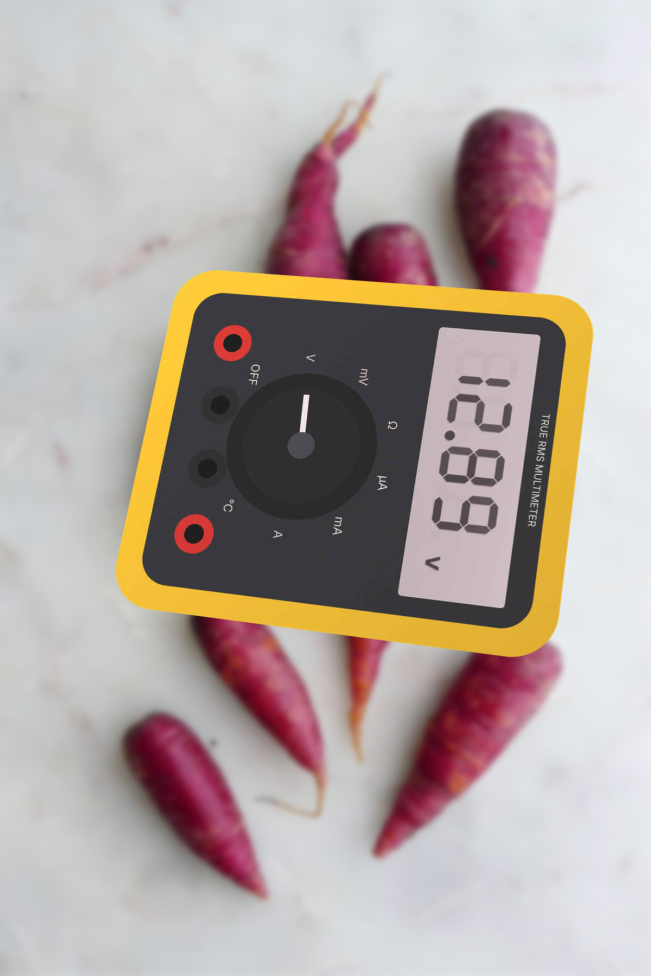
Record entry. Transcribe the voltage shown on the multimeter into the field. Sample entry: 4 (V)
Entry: 12.89 (V)
